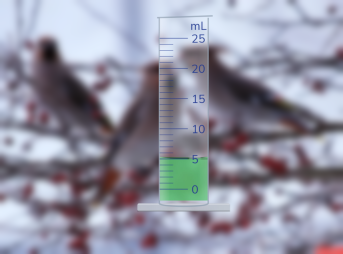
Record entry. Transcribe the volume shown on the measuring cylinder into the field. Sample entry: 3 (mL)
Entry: 5 (mL)
